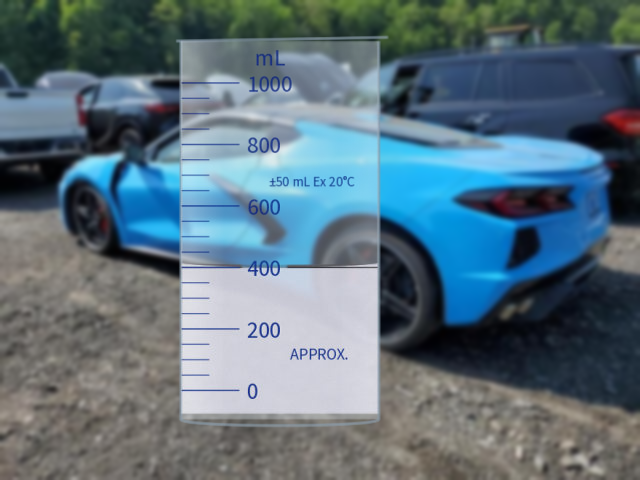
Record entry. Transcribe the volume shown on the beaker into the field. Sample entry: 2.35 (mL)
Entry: 400 (mL)
